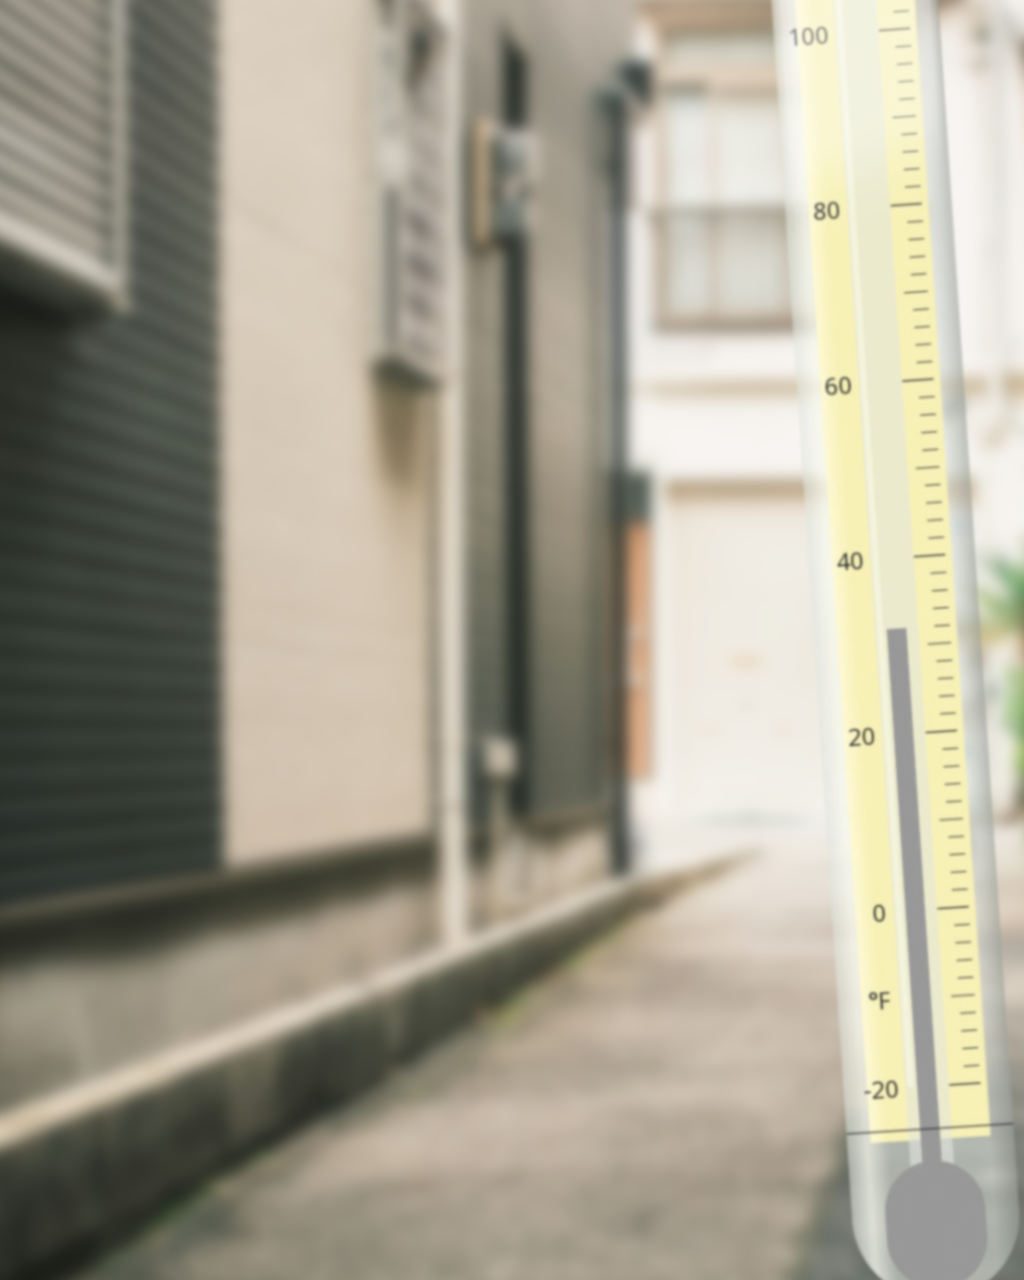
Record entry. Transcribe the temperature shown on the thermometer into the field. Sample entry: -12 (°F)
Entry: 32 (°F)
